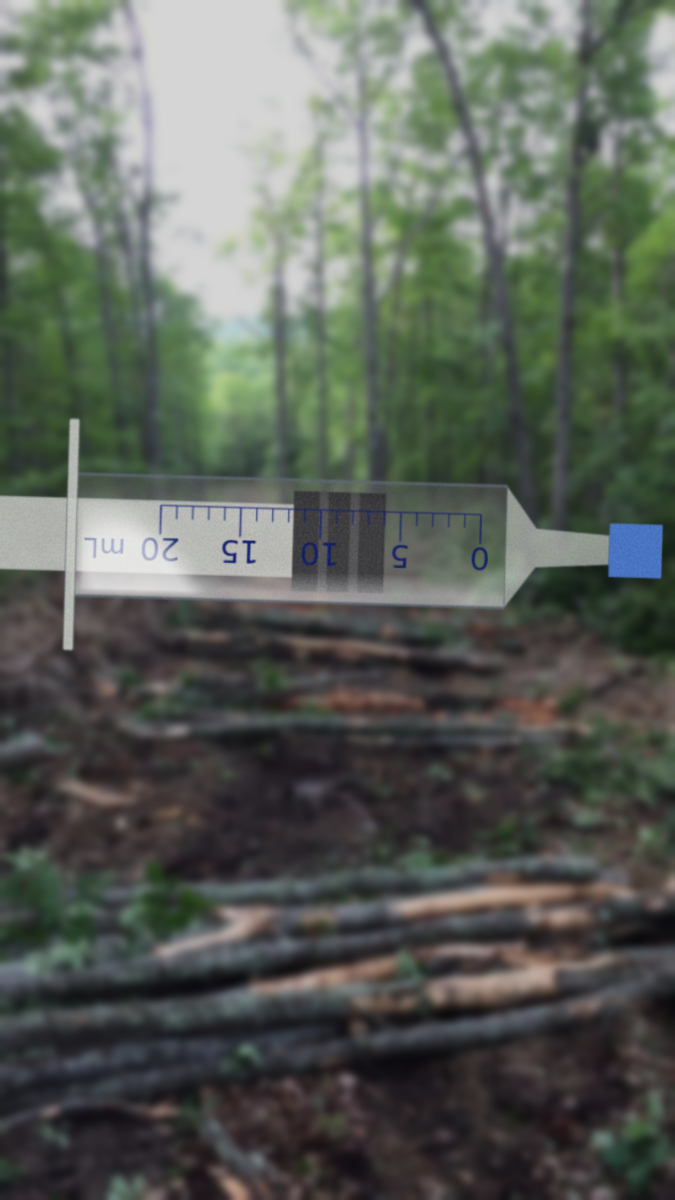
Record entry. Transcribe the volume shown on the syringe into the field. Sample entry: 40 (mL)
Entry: 6 (mL)
